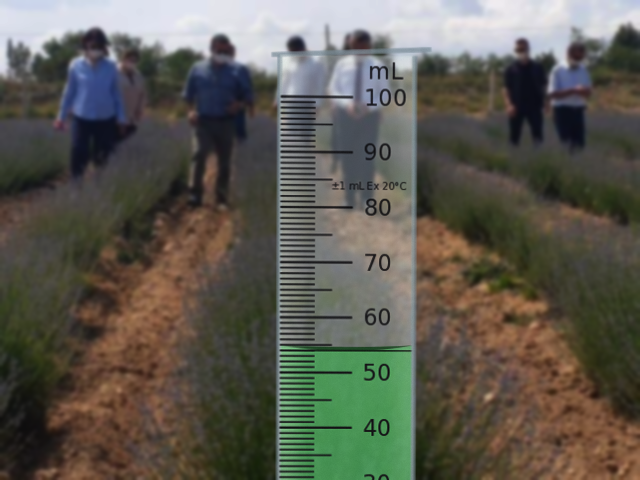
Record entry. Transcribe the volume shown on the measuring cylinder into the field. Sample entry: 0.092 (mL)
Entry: 54 (mL)
